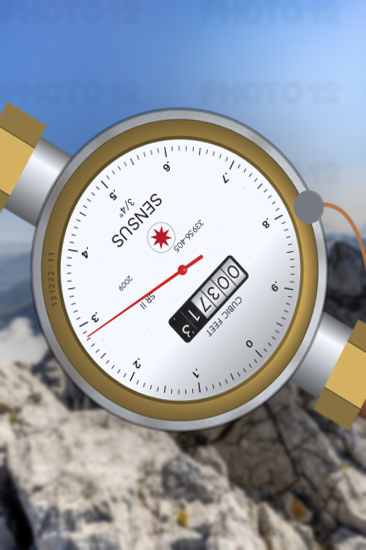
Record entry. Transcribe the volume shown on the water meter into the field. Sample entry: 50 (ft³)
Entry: 3713.28 (ft³)
